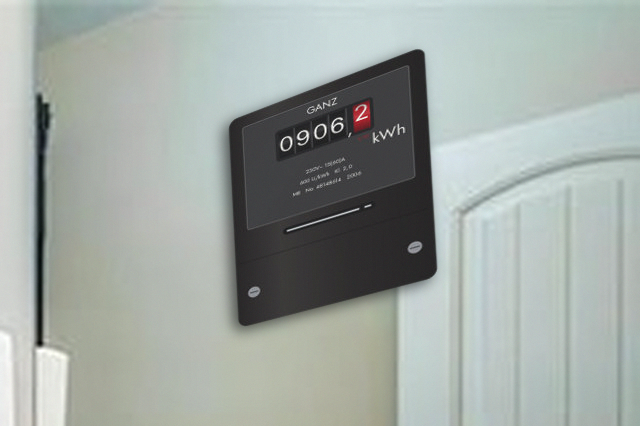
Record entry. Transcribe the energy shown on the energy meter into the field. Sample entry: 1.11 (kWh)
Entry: 906.2 (kWh)
